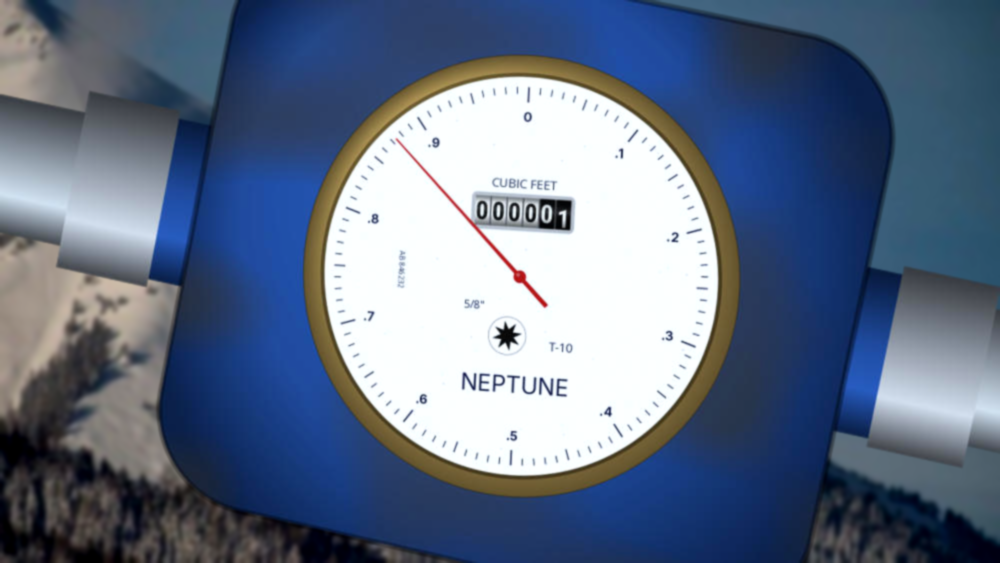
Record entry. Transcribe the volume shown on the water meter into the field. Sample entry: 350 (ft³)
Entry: 0.87 (ft³)
